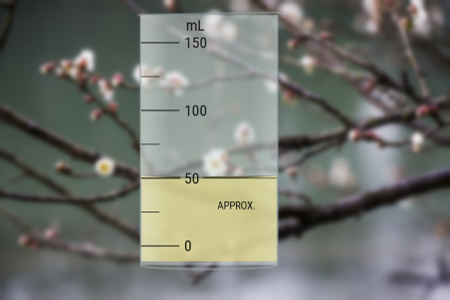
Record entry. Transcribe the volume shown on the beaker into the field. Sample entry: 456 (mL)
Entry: 50 (mL)
